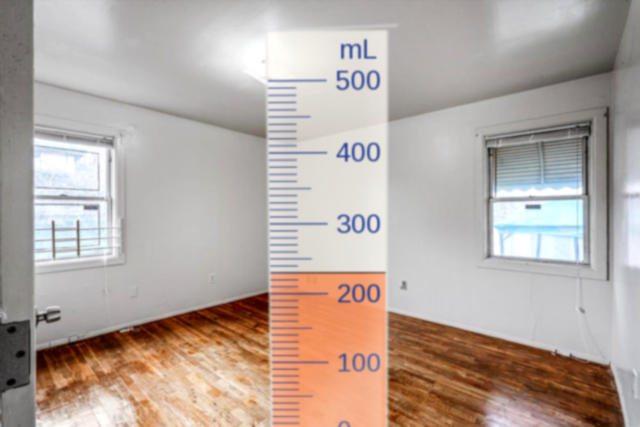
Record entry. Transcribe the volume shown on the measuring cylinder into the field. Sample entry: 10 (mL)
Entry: 230 (mL)
